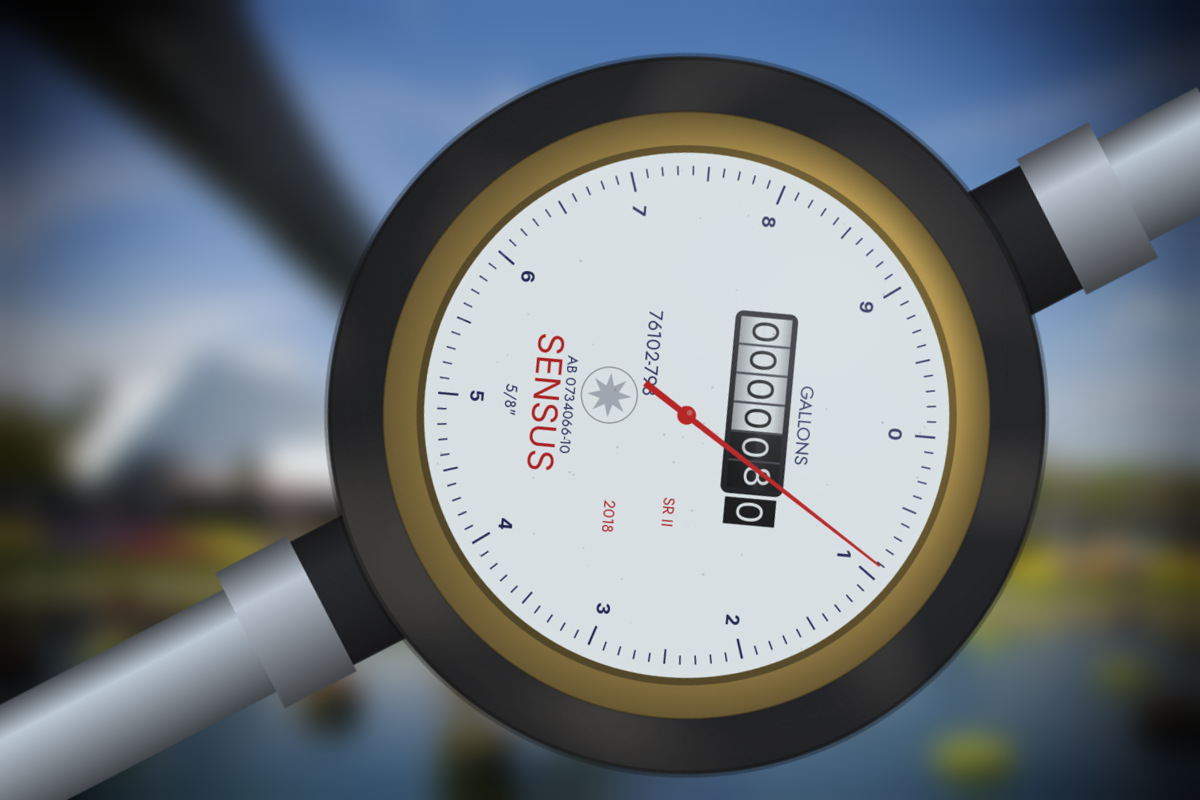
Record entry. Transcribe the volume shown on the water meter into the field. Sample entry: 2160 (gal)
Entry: 80.9 (gal)
